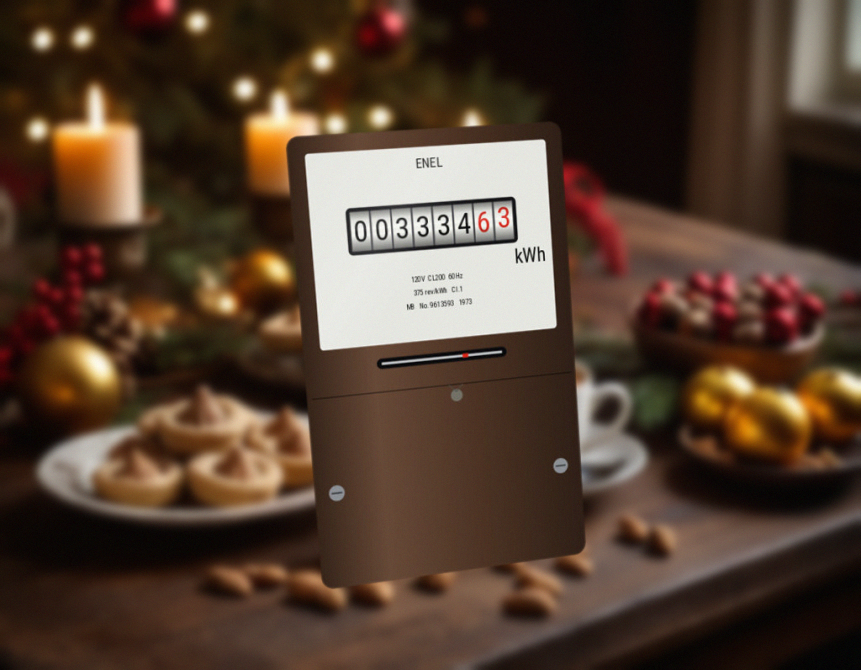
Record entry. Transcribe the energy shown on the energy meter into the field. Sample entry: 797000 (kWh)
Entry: 3334.63 (kWh)
